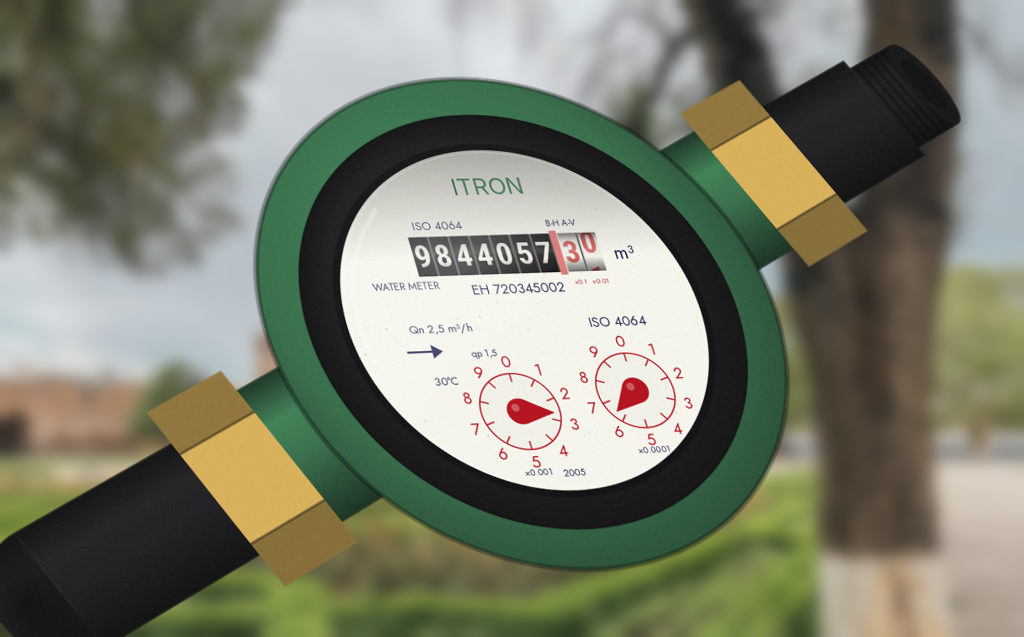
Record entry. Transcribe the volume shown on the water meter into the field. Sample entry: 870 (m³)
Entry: 9844057.3026 (m³)
